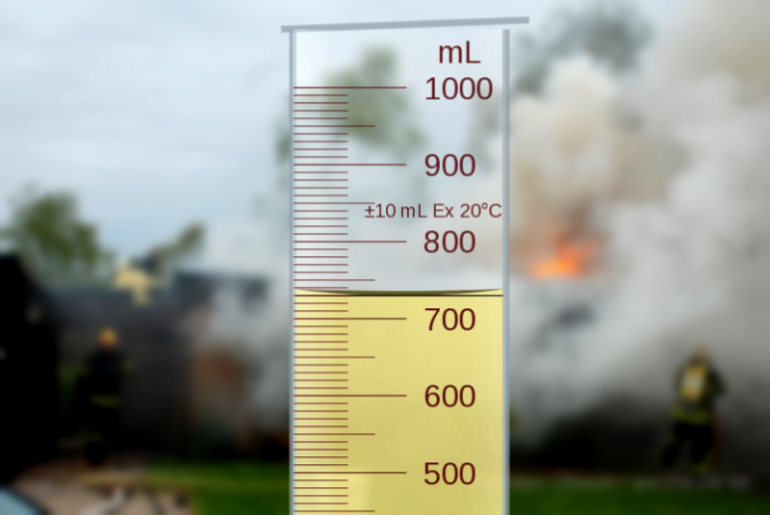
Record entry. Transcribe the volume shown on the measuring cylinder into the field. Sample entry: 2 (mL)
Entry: 730 (mL)
